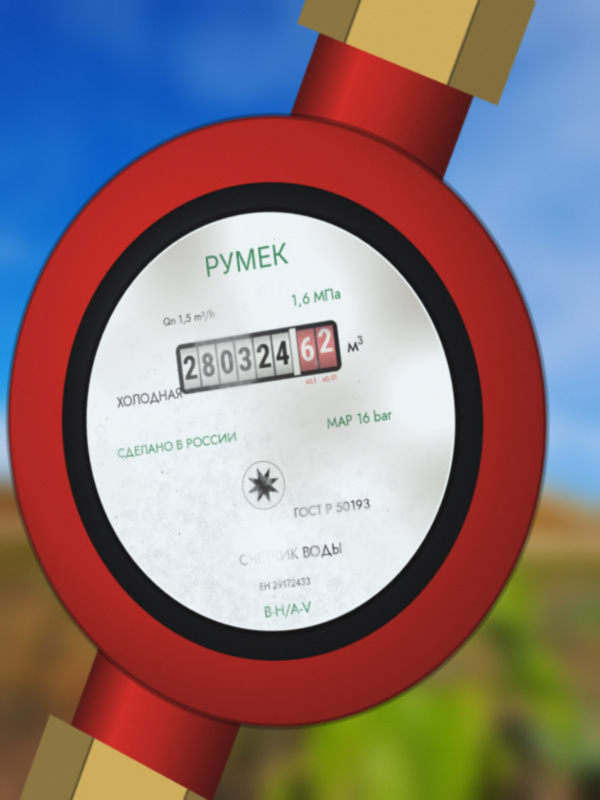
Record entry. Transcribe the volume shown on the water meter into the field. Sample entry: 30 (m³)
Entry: 280324.62 (m³)
